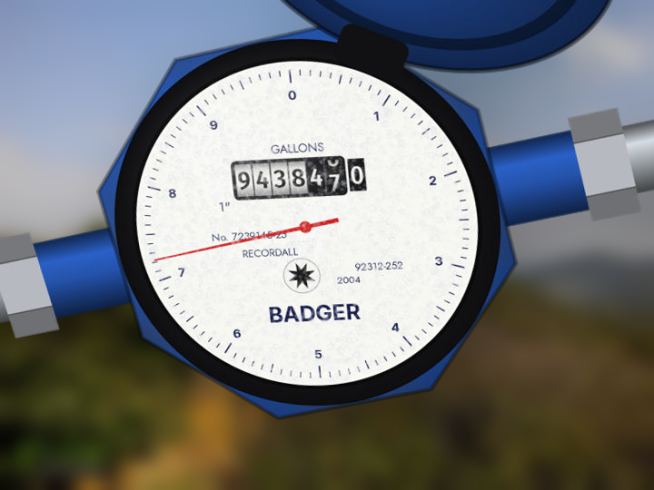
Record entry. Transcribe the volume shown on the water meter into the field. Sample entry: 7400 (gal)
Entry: 9438467.2 (gal)
